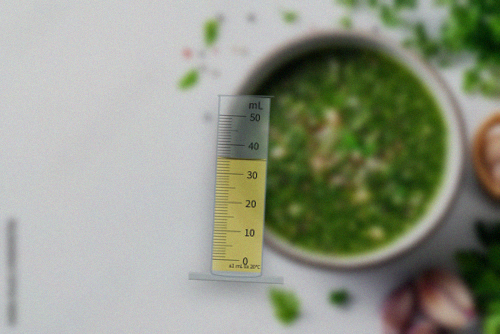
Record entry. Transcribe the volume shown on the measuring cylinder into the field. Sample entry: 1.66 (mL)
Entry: 35 (mL)
